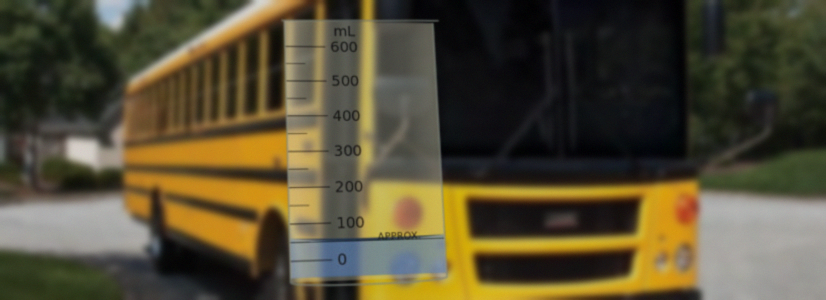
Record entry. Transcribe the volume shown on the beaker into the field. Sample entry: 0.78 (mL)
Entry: 50 (mL)
